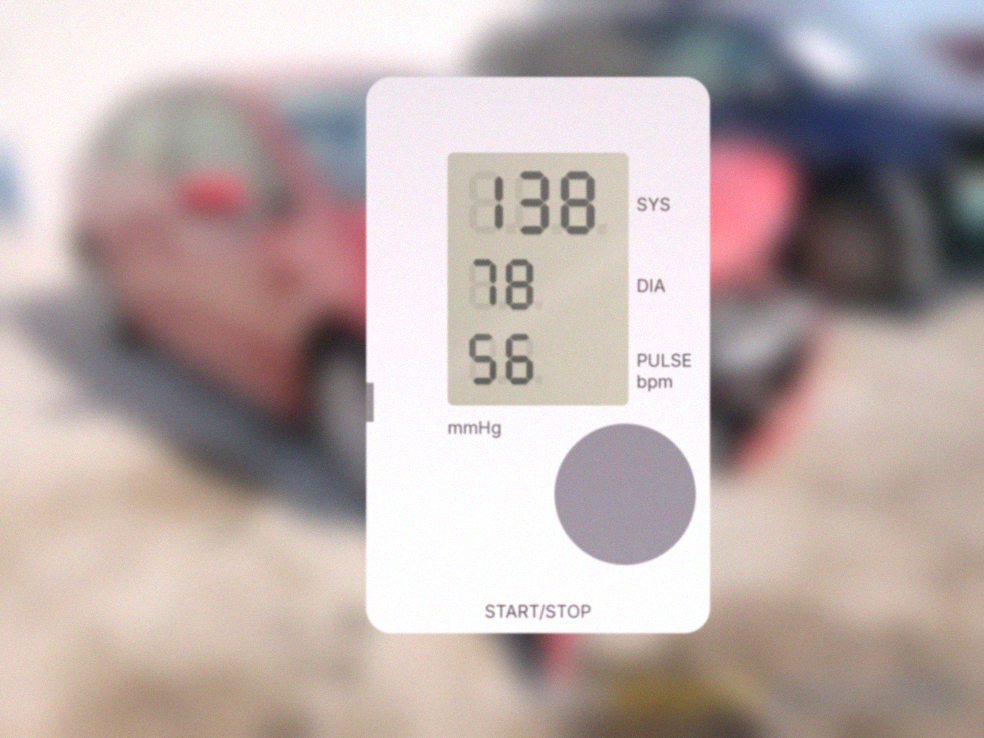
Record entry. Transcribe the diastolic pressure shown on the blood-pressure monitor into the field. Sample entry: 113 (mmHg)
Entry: 78 (mmHg)
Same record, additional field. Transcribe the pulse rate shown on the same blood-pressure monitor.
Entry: 56 (bpm)
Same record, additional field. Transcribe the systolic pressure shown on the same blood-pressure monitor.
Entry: 138 (mmHg)
